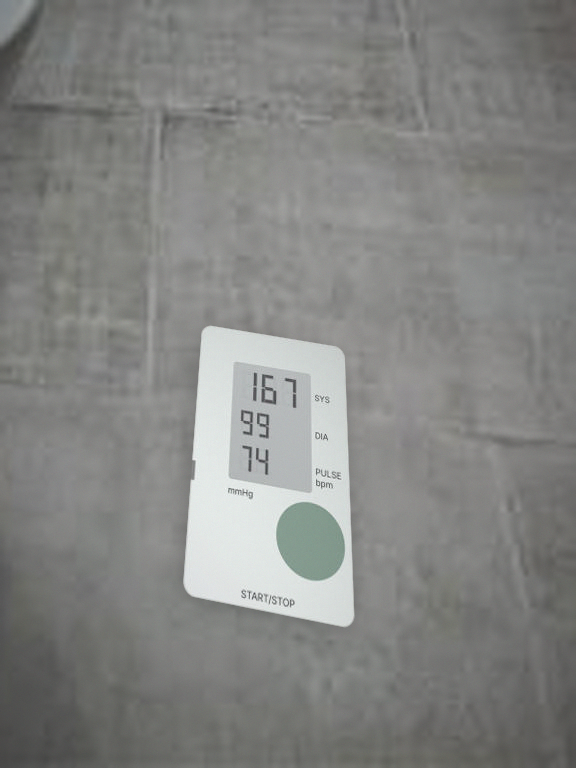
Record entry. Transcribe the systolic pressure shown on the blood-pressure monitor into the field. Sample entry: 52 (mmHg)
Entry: 167 (mmHg)
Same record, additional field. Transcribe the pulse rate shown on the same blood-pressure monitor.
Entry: 74 (bpm)
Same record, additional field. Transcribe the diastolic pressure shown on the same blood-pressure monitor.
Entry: 99 (mmHg)
